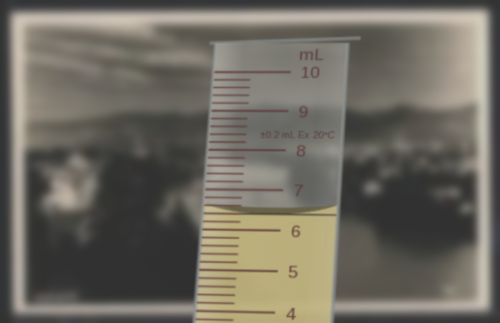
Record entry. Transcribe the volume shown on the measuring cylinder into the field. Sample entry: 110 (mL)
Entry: 6.4 (mL)
